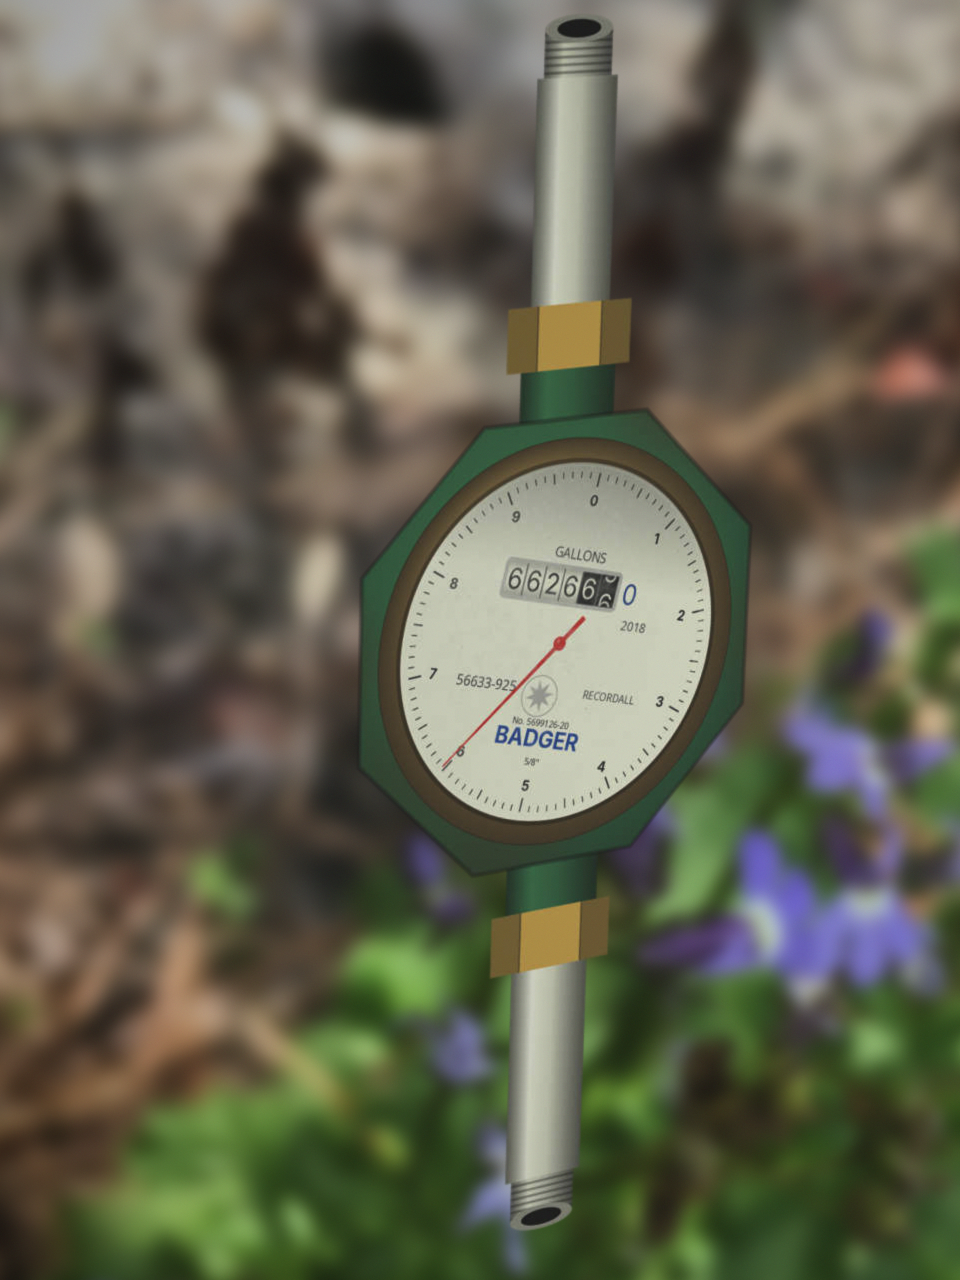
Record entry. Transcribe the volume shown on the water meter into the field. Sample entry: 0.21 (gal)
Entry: 6626656.0 (gal)
